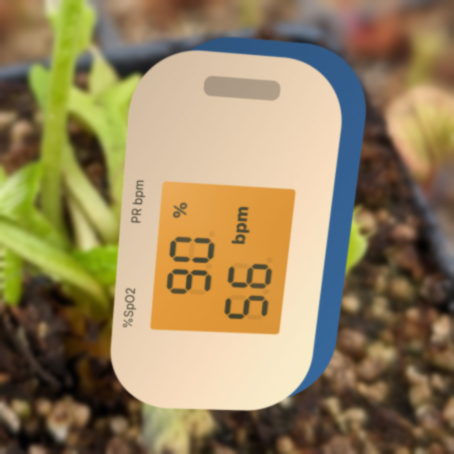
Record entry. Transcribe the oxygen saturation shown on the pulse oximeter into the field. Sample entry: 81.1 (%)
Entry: 90 (%)
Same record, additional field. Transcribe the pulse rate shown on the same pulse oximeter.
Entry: 56 (bpm)
